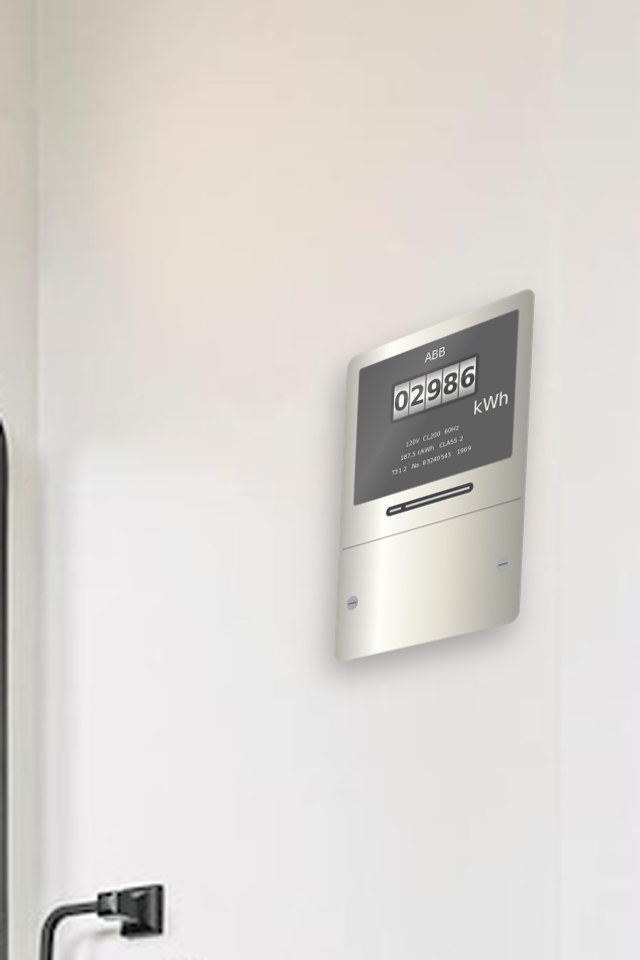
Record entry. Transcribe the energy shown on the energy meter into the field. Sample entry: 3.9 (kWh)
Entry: 2986 (kWh)
